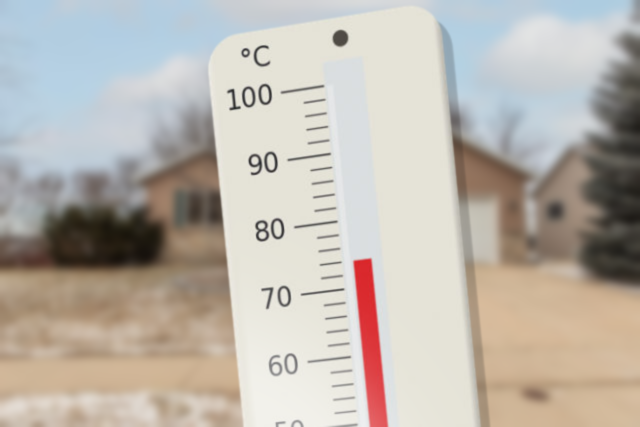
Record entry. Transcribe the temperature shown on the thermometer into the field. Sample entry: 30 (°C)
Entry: 74 (°C)
